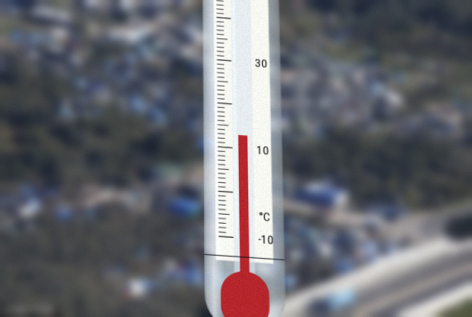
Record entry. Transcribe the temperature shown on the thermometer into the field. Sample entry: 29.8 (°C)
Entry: 13 (°C)
